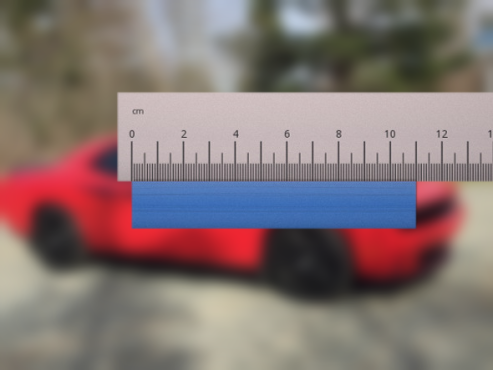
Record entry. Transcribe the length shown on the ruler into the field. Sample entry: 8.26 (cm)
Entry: 11 (cm)
